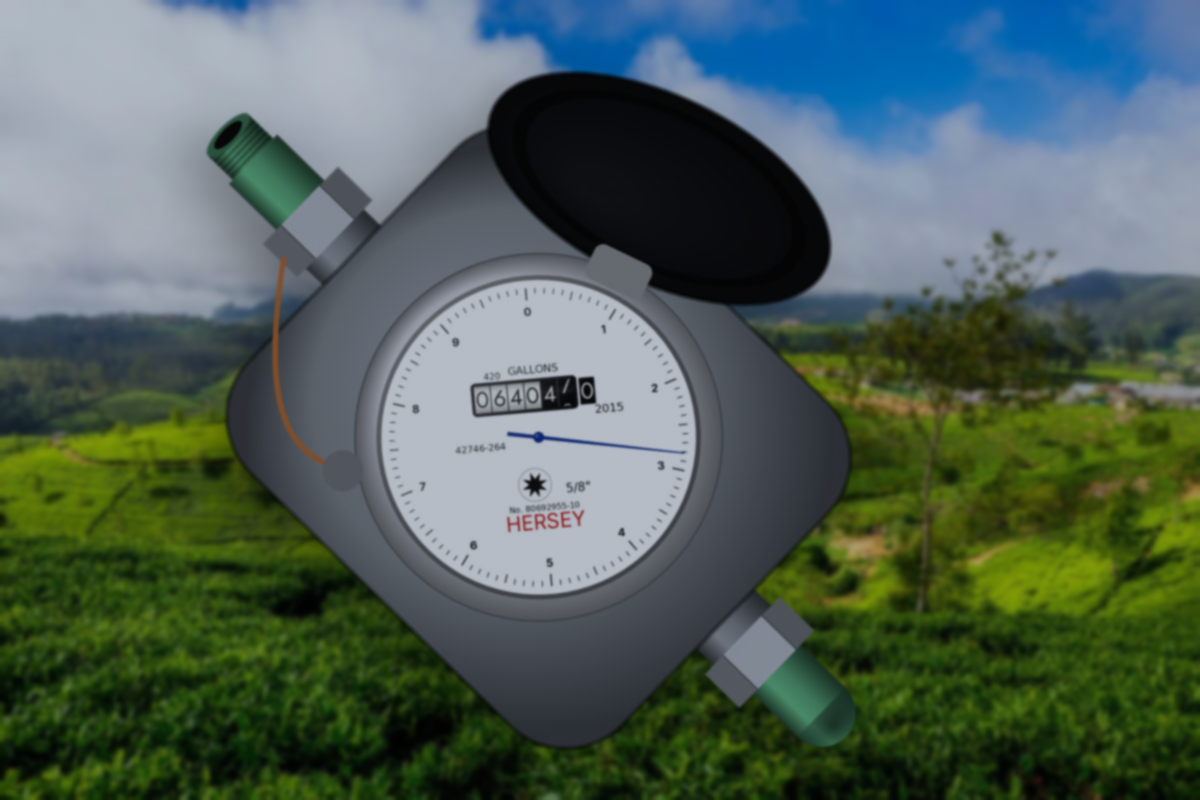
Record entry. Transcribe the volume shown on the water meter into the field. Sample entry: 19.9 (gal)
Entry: 640472.8 (gal)
